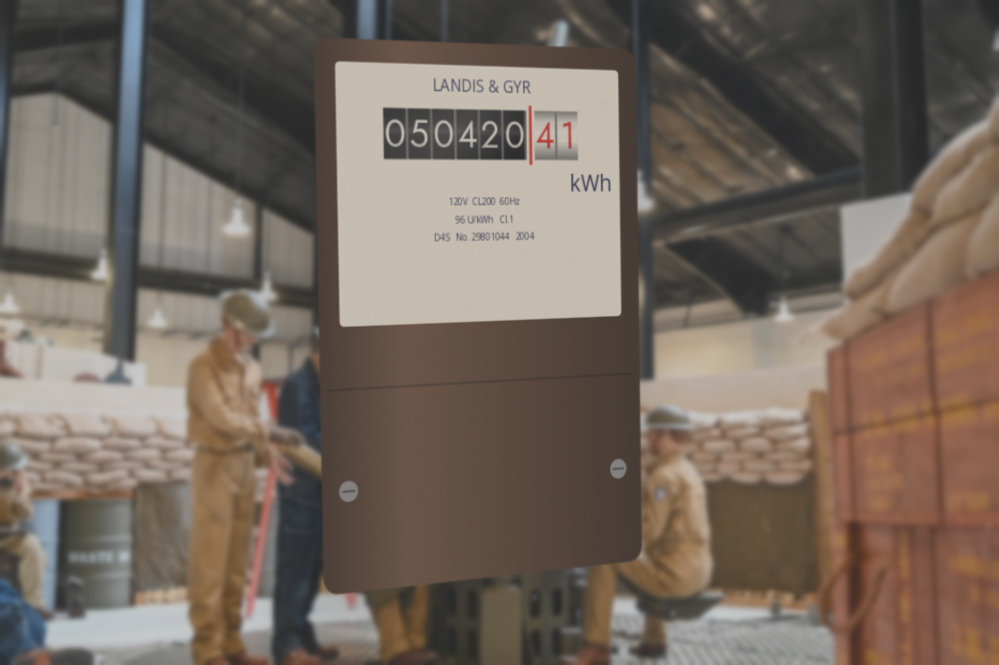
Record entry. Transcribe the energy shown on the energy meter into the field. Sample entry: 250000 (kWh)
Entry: 50420.41 (kWh)
